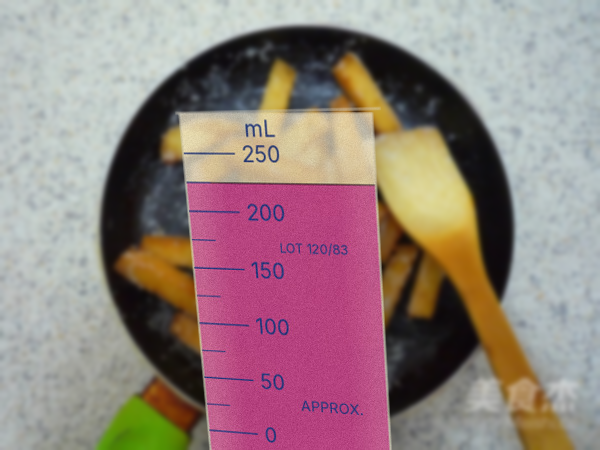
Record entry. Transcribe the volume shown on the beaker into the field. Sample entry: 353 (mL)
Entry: 225 (mL)
